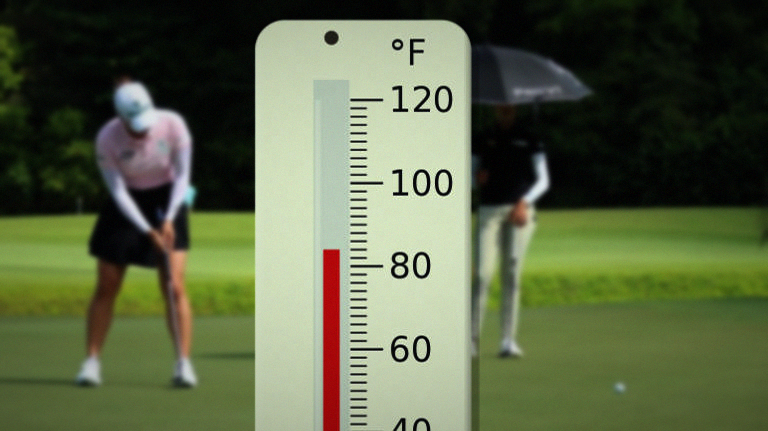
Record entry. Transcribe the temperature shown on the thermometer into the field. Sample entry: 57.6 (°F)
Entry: 84 (°F)
